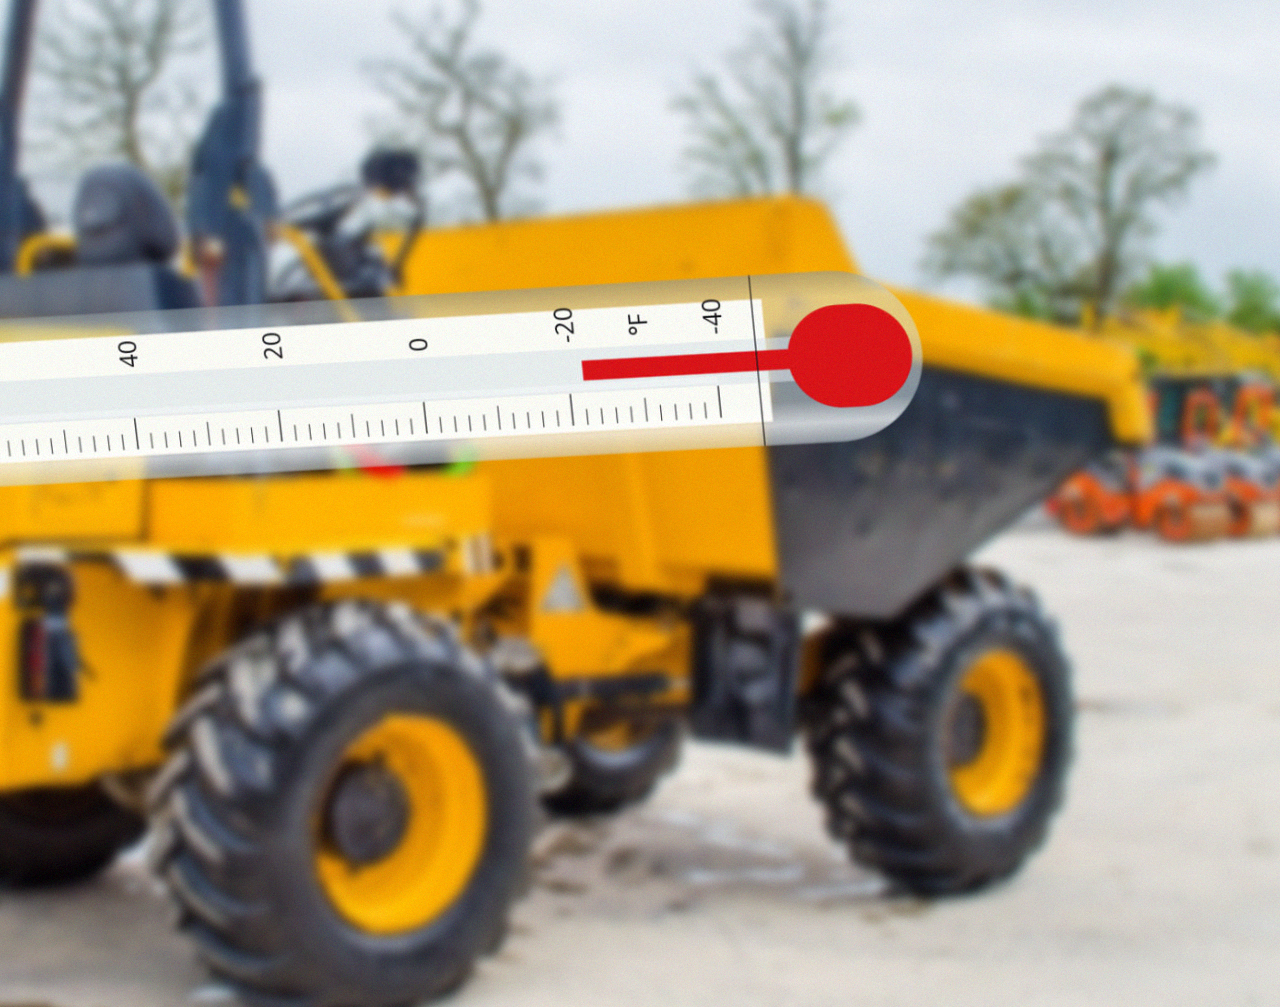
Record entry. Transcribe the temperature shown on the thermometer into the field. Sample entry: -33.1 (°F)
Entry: -22 (°F)
